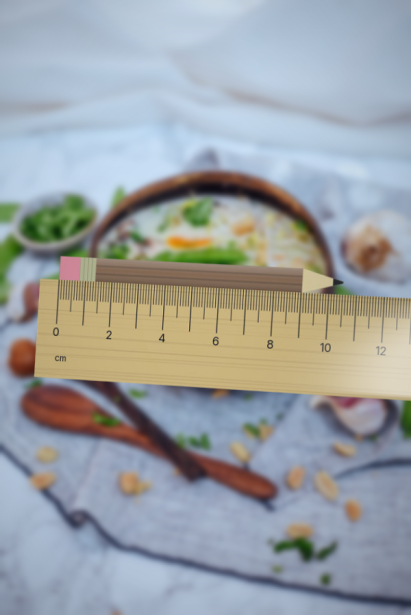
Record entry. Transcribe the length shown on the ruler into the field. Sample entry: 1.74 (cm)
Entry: 10.5 (cm)
